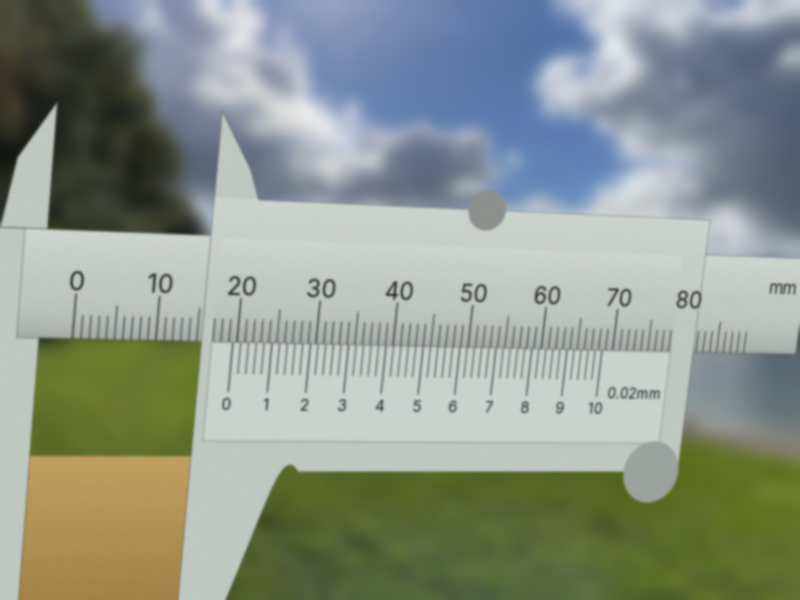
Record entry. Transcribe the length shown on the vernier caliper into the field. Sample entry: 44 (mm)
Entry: 19.5 (mm)
